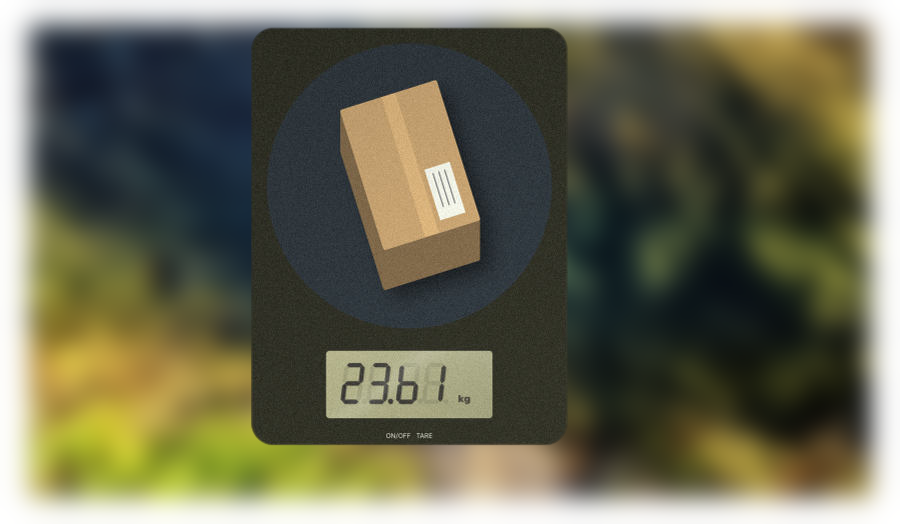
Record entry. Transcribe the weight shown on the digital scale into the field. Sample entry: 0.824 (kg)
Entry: 23.61 (kg)
